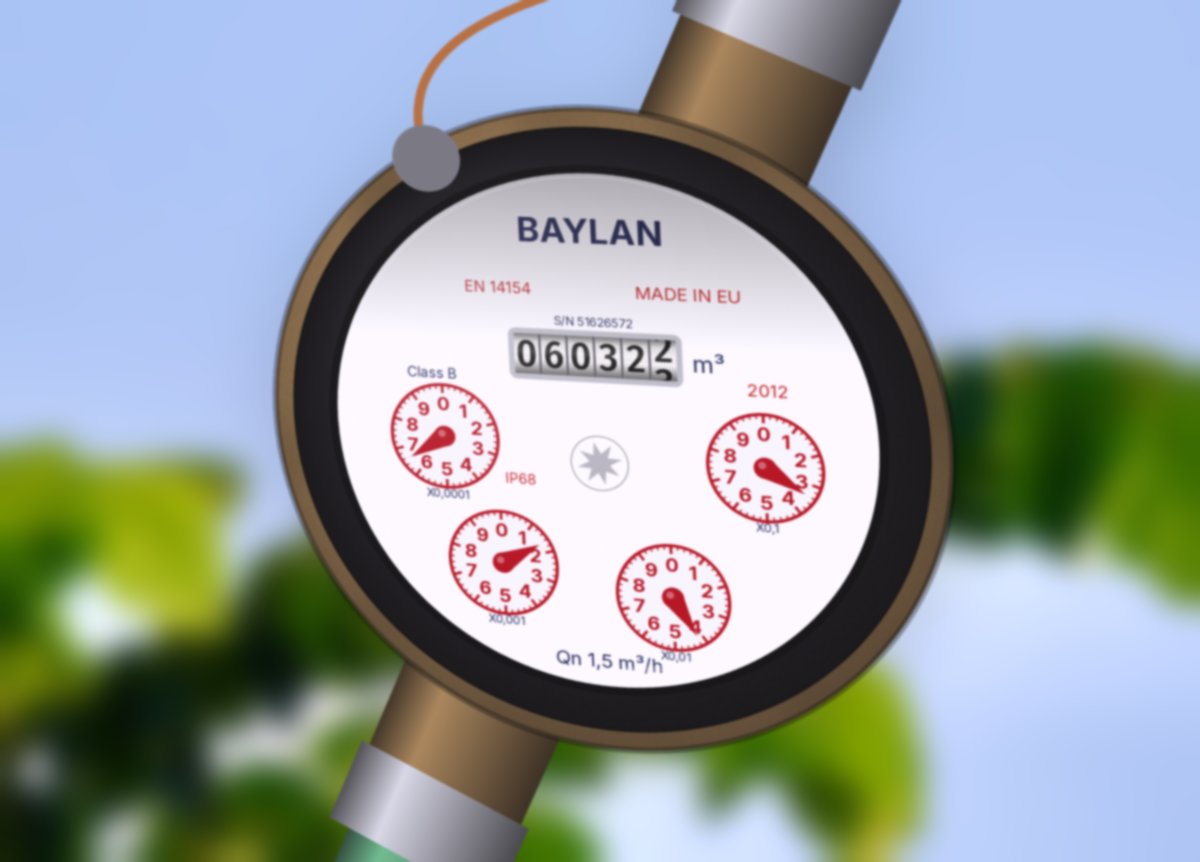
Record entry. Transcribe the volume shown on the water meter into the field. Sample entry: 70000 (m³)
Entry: 60322.3416 (m³)
